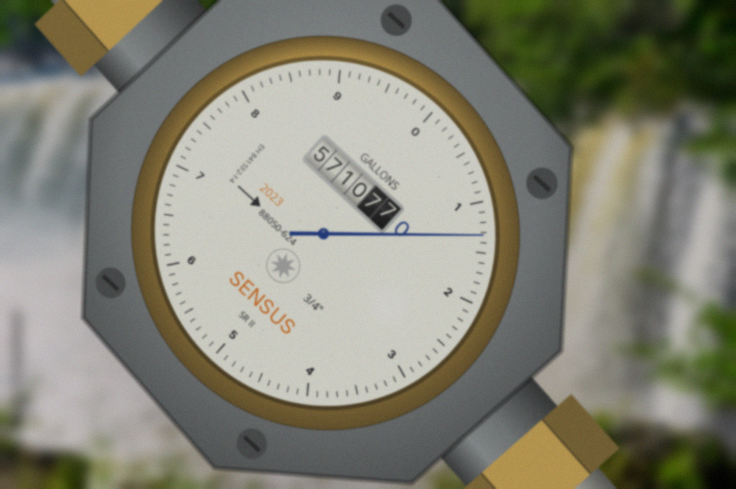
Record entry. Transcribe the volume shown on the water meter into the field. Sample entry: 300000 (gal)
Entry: 5710771.3 (gal)
